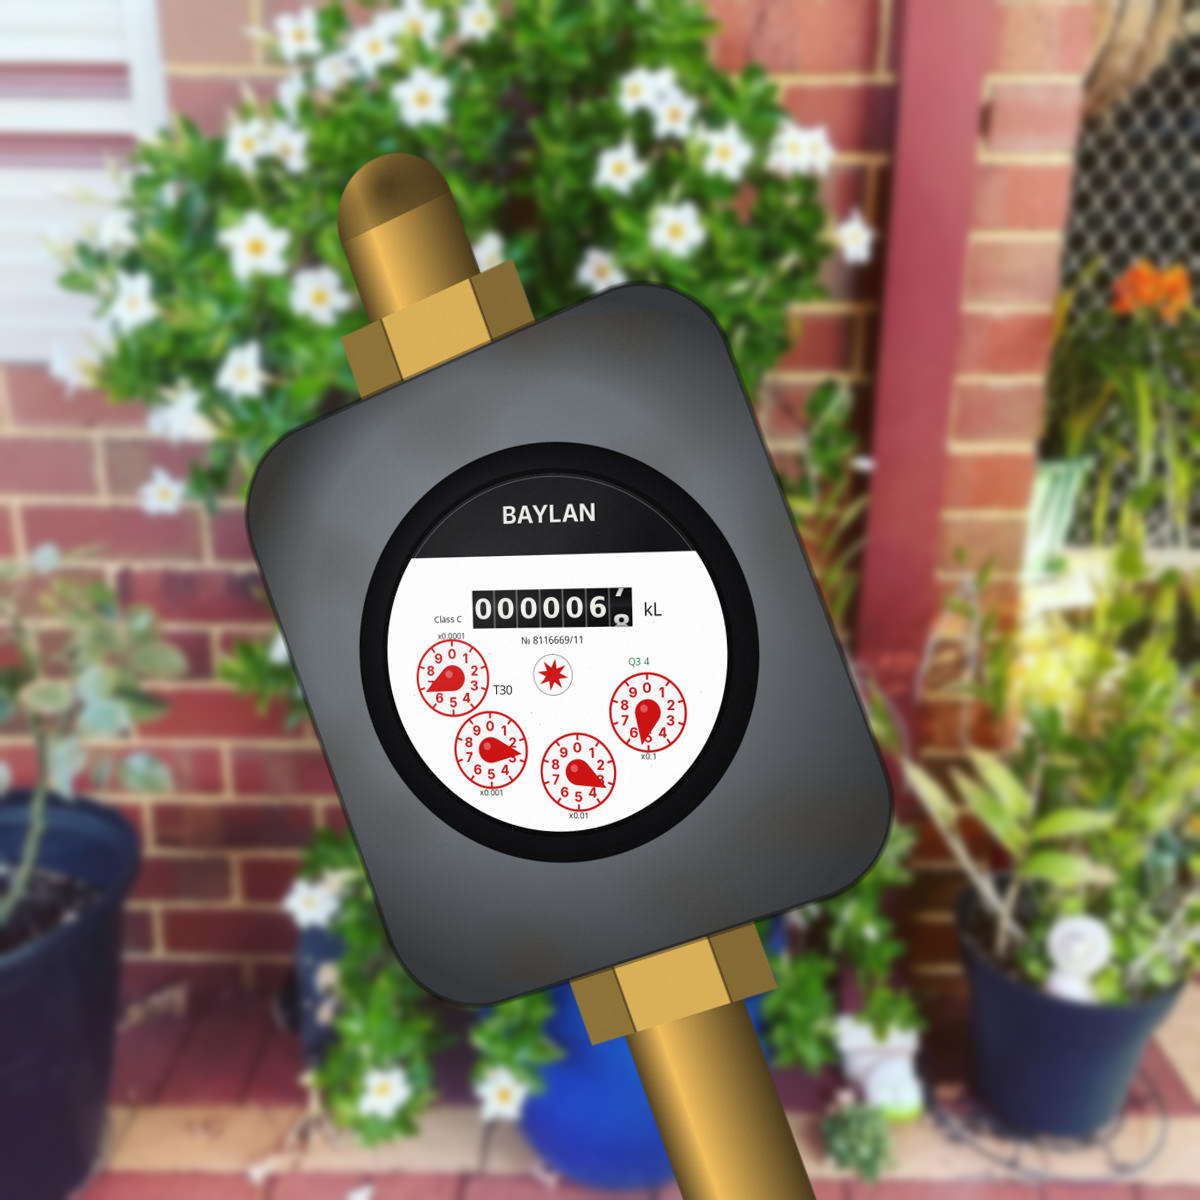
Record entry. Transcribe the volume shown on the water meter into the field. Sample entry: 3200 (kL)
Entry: 67.5326 (kL)
